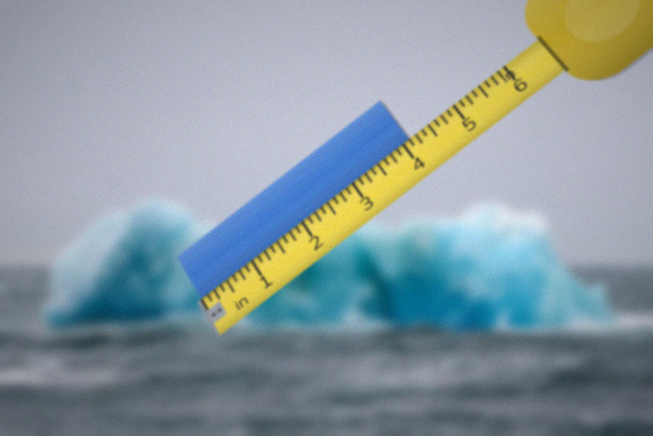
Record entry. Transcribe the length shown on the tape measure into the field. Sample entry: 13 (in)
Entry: 4.125 (in)
